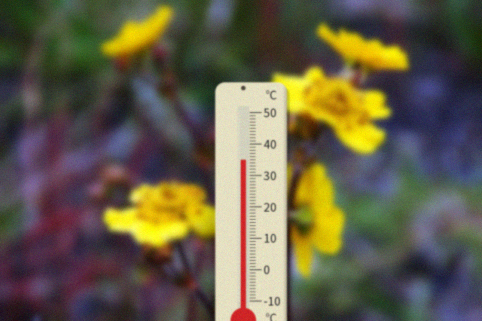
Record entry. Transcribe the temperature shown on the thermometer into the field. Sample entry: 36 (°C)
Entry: 35 (°C)
